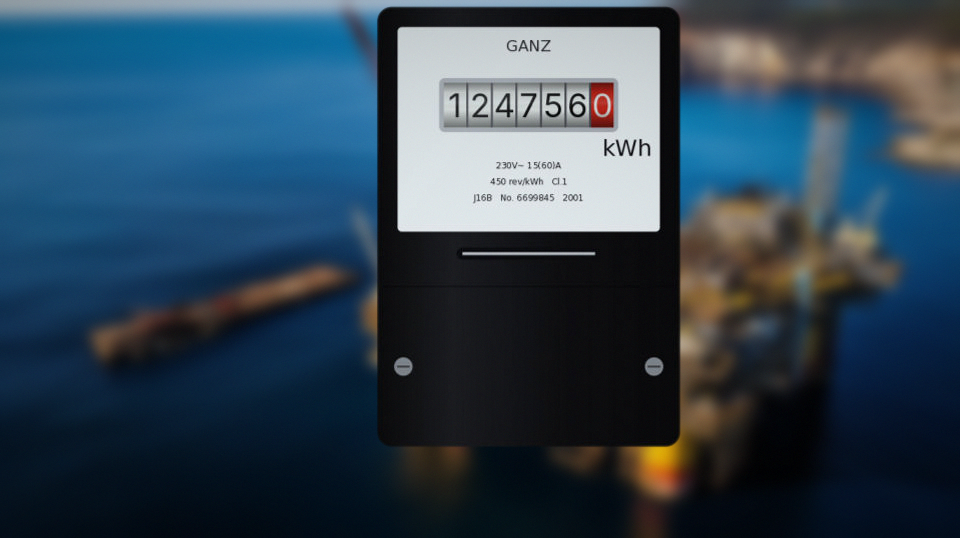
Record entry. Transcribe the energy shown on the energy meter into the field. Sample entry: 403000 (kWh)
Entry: 124756.0 (kWh)
